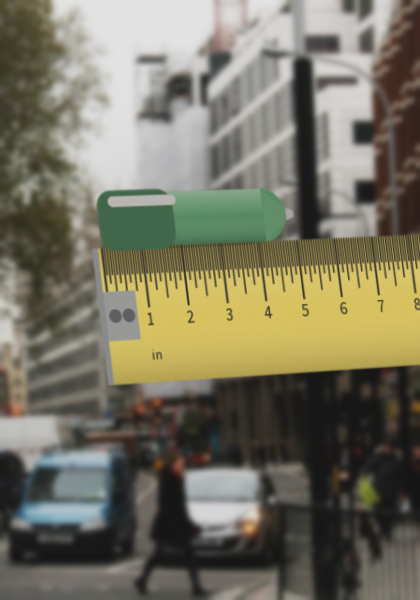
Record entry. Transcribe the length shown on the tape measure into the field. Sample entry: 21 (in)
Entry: 5 (in)
